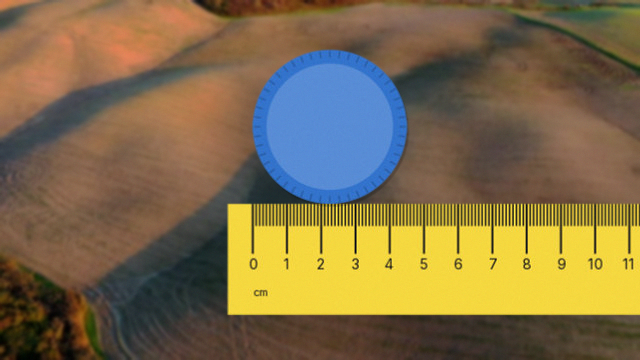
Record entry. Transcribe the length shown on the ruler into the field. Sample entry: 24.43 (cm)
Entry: 4.5 (cm)
